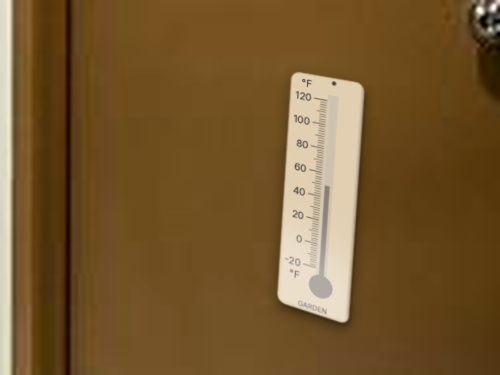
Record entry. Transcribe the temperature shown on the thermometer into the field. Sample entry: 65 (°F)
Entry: 50 (°F)
